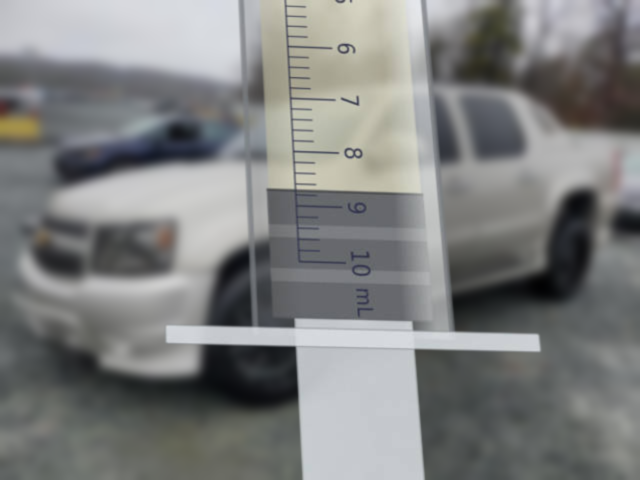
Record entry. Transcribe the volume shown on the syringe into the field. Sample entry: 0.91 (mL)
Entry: 8.7 (mL)
